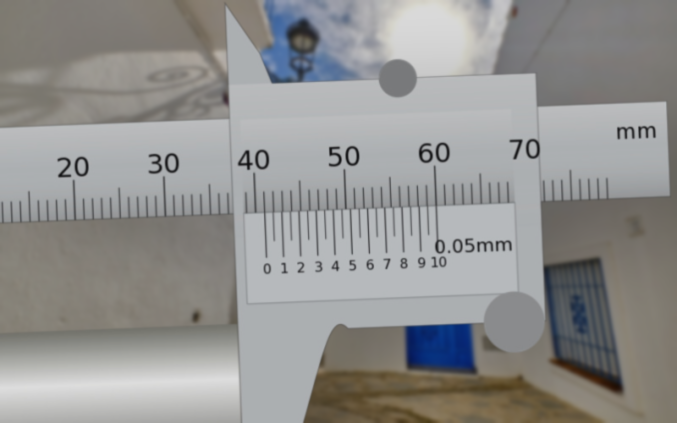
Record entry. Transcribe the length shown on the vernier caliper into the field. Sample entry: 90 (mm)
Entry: 41.0 (mm)
